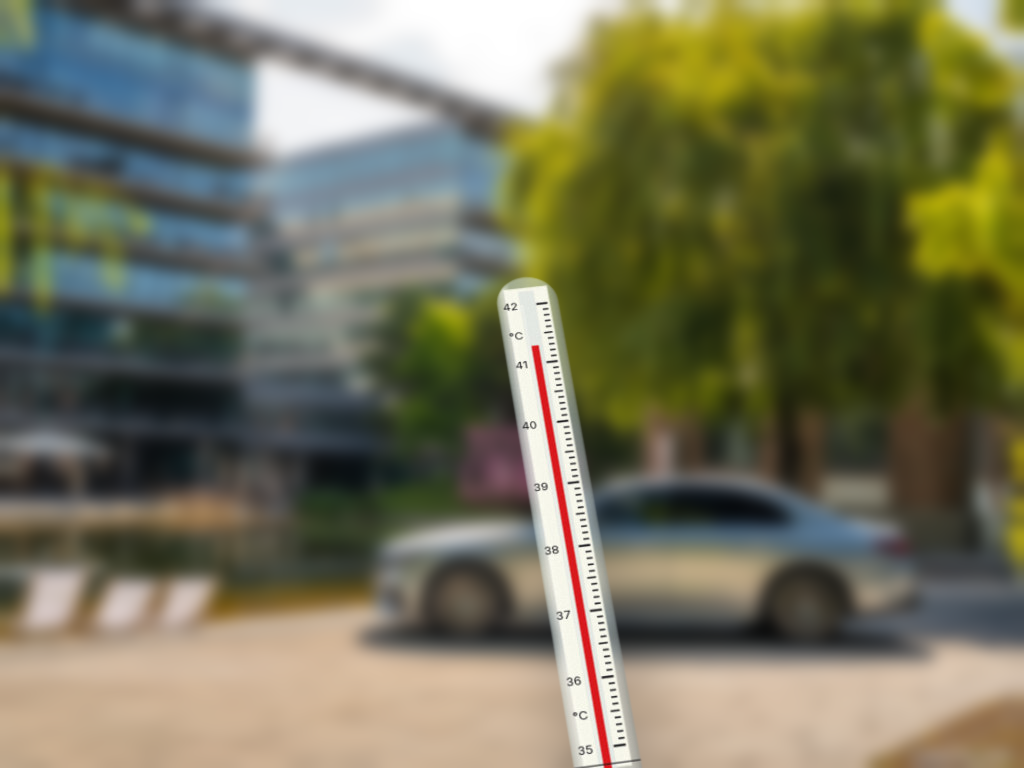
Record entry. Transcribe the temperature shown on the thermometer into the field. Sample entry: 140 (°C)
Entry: 41.3 (°C)
